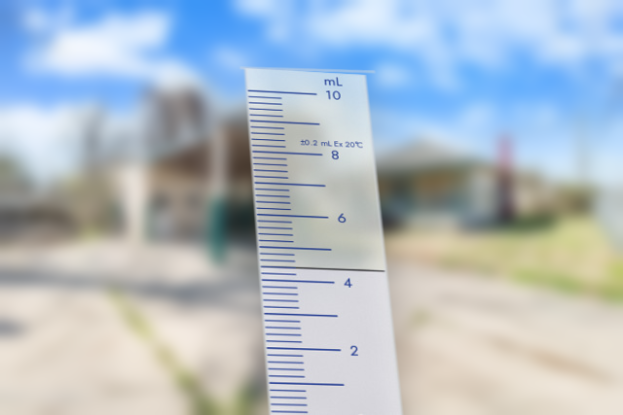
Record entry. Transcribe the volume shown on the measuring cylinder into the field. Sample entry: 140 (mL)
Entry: 4.4 (mL)
